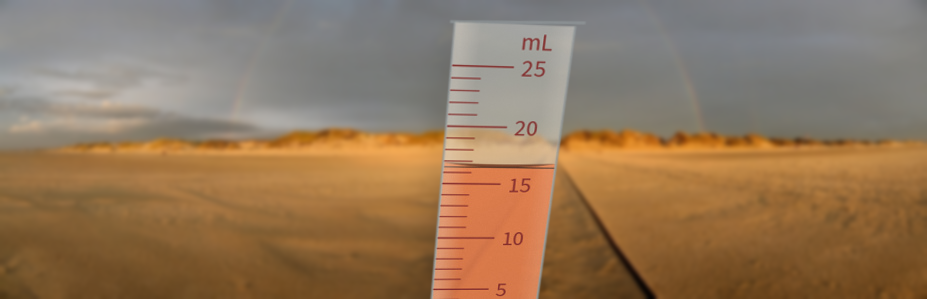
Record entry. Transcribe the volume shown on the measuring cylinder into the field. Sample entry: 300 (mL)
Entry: 16.5 (mL)
